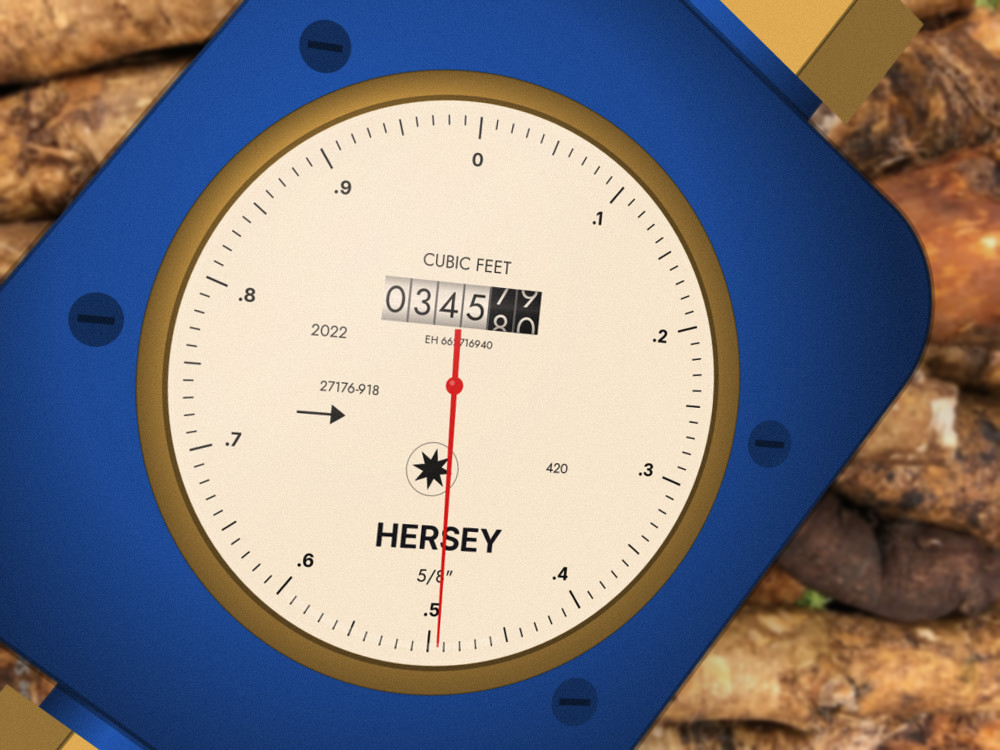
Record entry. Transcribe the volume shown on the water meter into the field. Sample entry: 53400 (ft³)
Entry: 34579.49 (ft³)
